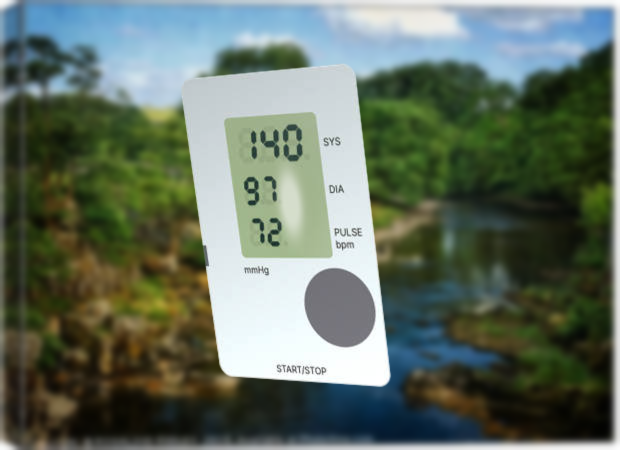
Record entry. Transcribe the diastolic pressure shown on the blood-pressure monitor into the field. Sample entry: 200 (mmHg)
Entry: 97 (mmHg)
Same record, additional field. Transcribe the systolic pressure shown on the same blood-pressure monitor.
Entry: 140 (mmHg)
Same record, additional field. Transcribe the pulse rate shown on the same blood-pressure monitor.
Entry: 72 (bpm)
